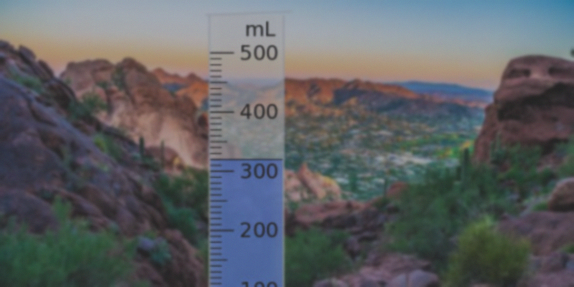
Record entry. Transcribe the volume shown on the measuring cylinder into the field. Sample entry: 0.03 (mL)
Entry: 320 (mL)
